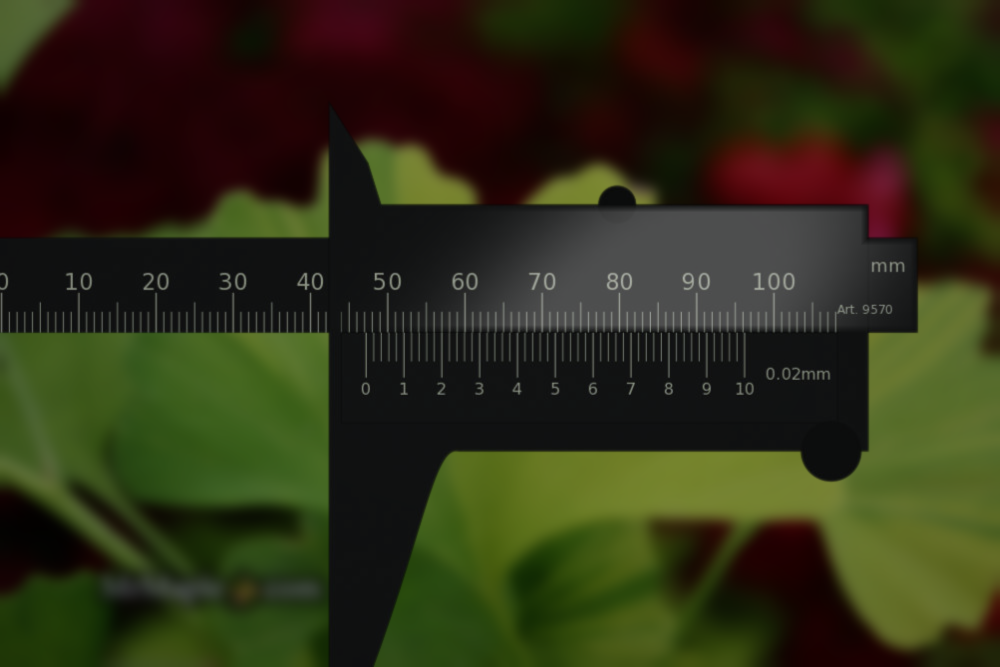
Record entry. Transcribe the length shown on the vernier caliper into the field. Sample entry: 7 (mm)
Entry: 47.2 (mm)
